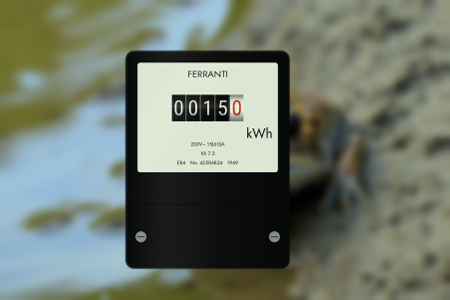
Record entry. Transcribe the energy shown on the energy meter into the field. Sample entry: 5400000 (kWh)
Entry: 15.0 (kWh)
